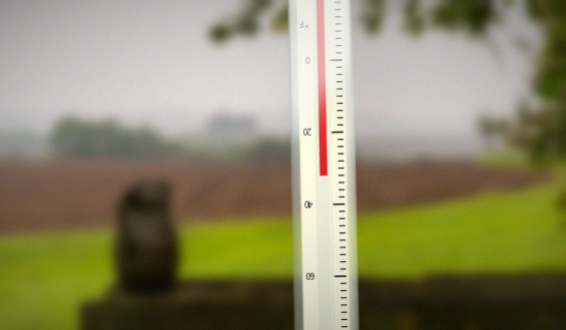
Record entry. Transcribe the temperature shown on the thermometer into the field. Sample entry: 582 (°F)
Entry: 32 (°F)
